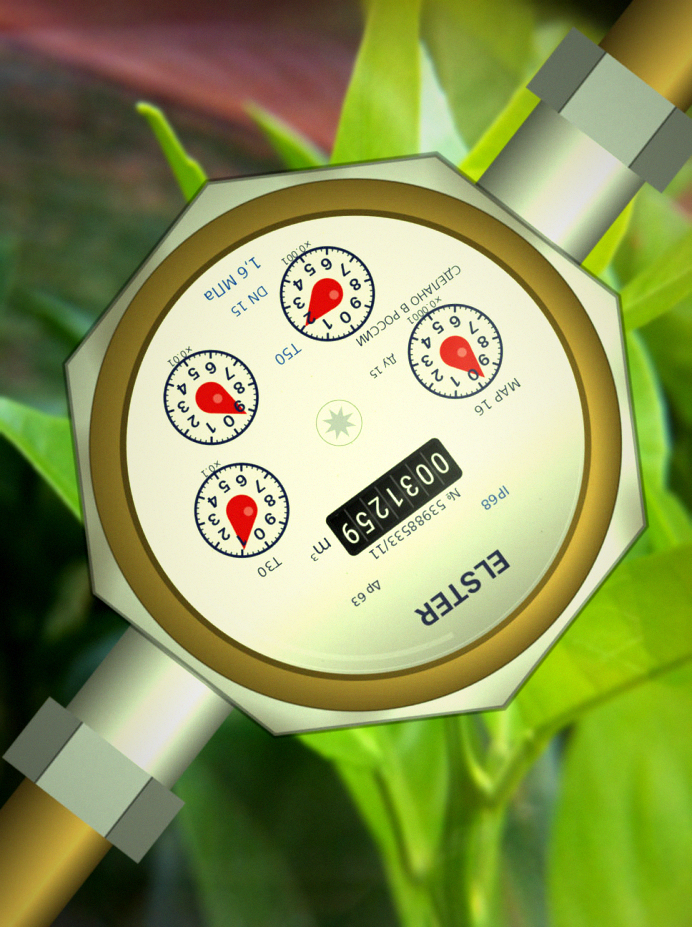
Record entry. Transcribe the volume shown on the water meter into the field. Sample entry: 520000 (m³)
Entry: 31259.0919 (m³)
